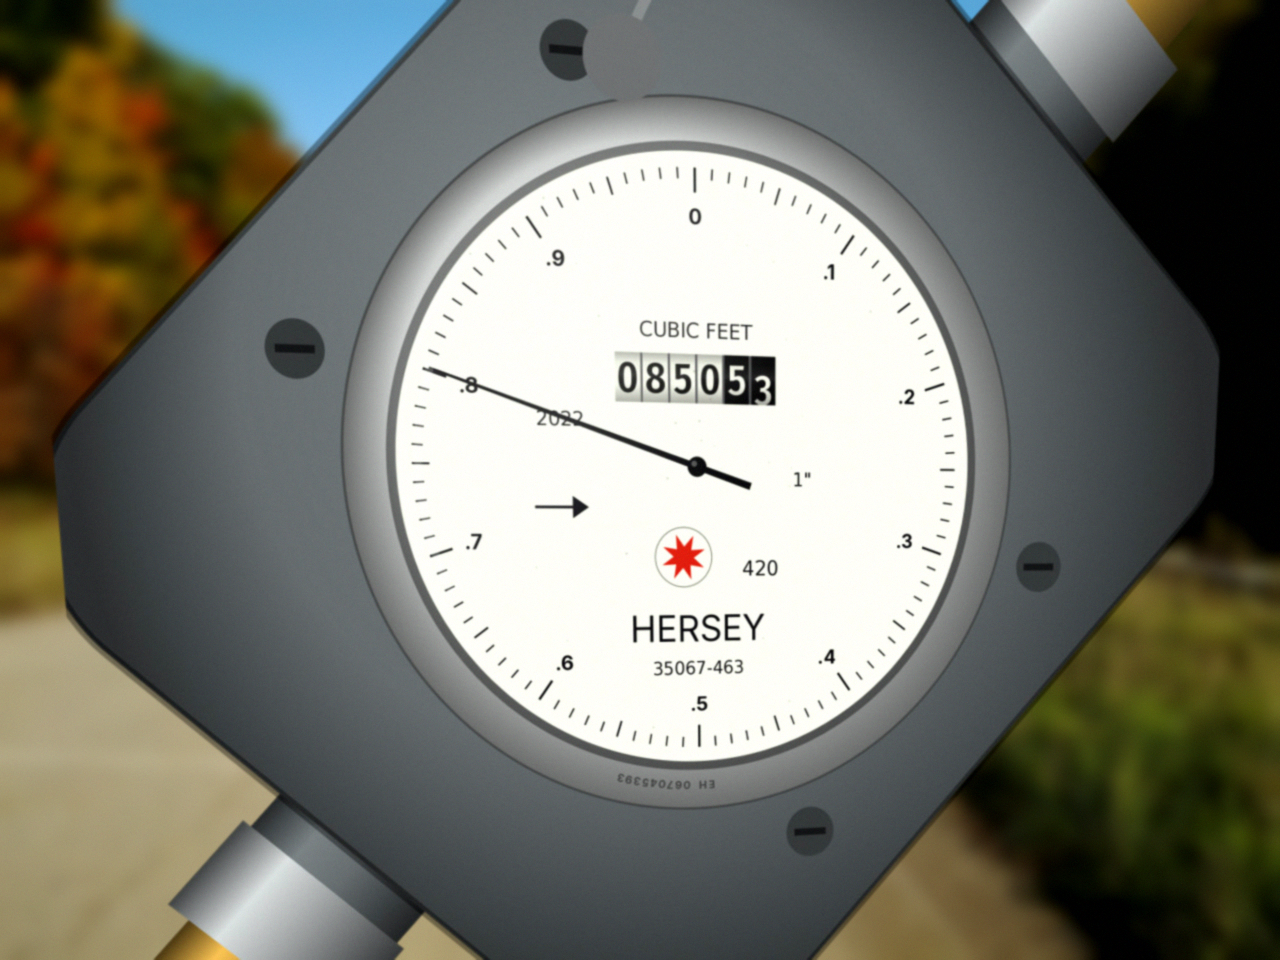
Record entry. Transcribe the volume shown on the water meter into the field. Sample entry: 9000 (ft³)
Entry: 85052.80 (ft³)
